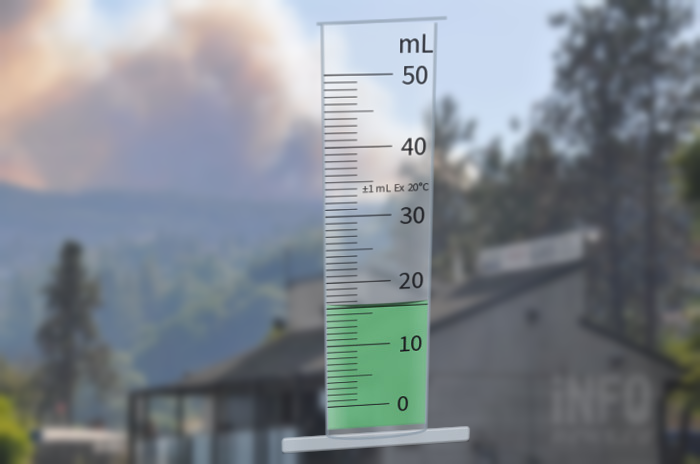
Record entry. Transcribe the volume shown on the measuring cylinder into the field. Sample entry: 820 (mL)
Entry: 16 (mL)
